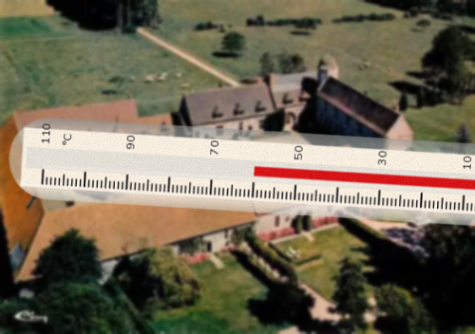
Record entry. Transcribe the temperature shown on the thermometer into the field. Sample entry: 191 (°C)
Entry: 60 (°C)
